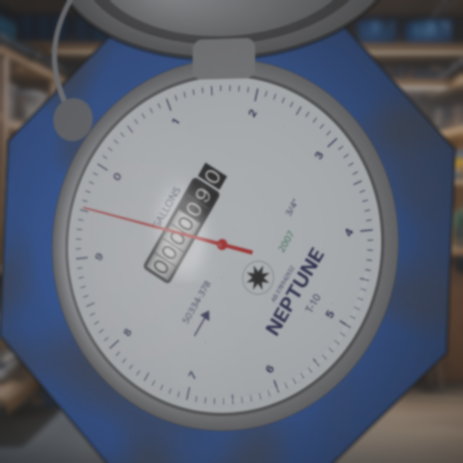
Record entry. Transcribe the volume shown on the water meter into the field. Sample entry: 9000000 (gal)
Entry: 89.5 (gal)
